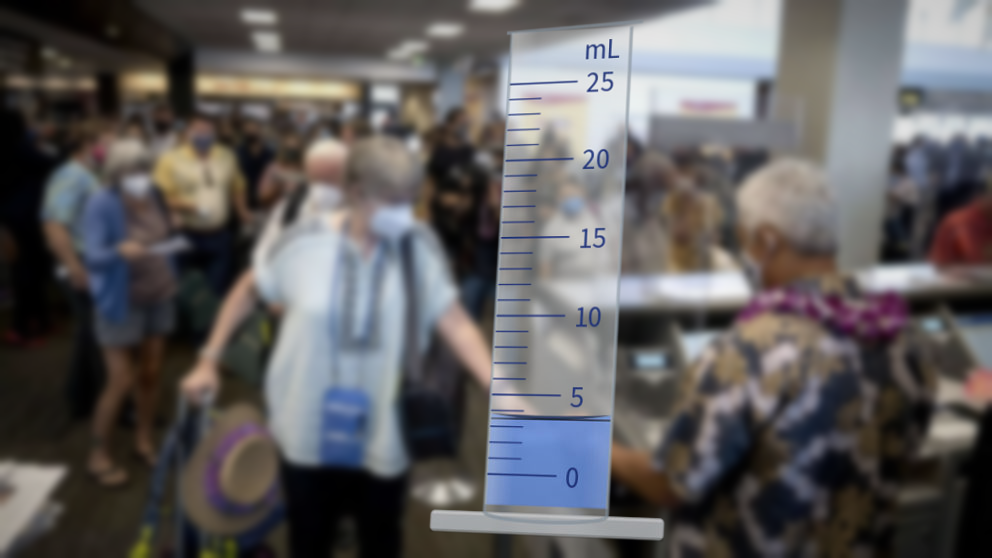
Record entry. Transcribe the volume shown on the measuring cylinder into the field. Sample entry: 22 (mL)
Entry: 3.5 (mL)
